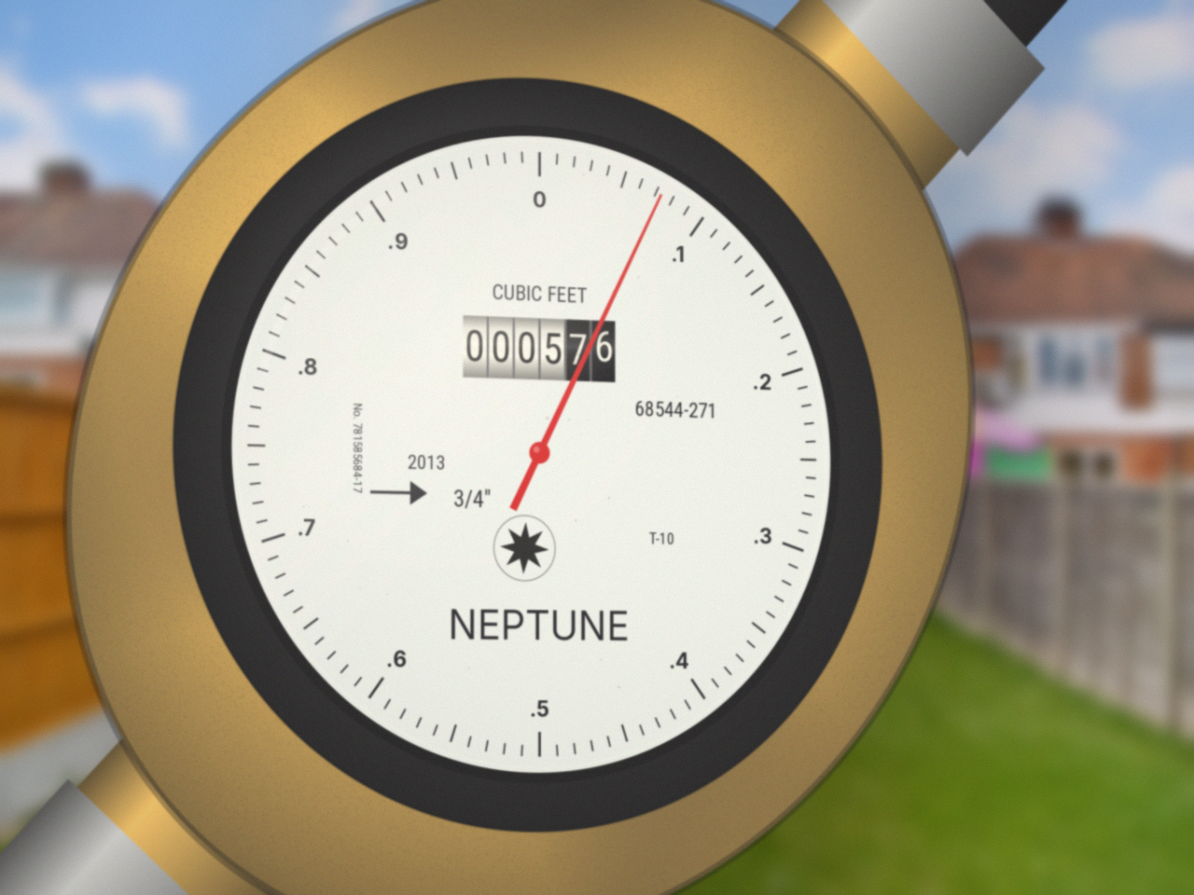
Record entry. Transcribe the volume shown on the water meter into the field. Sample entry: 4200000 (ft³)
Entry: 576.07 (ft³)
